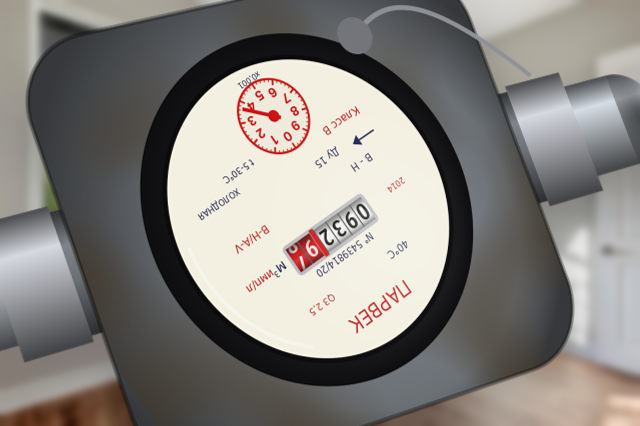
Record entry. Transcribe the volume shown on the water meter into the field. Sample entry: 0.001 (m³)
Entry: 932.973 (m³)
